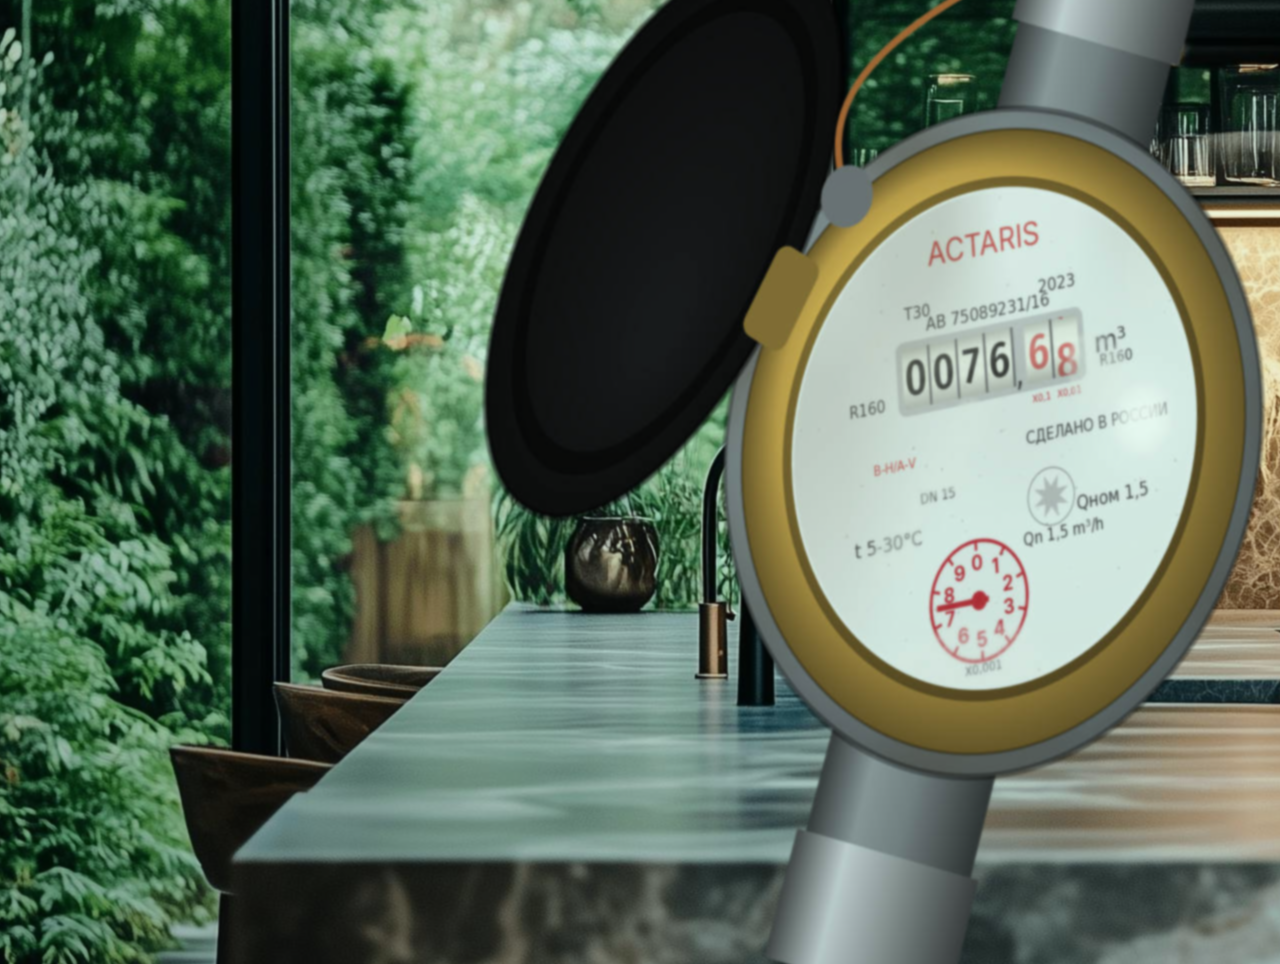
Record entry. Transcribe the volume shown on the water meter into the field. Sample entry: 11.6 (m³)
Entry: 76.677 (m³)
